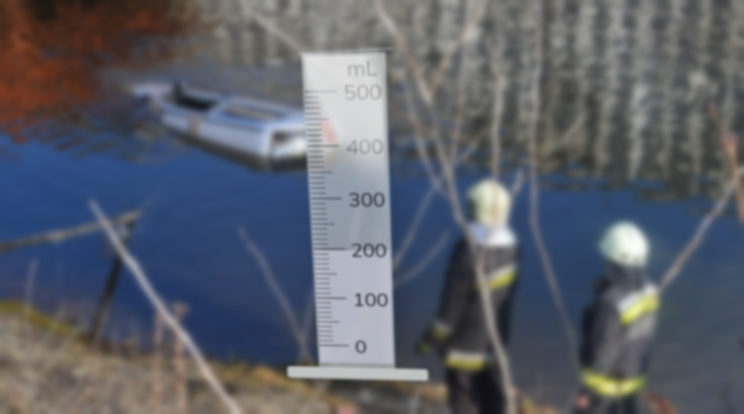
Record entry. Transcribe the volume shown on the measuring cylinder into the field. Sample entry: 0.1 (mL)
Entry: 200 (mL)
